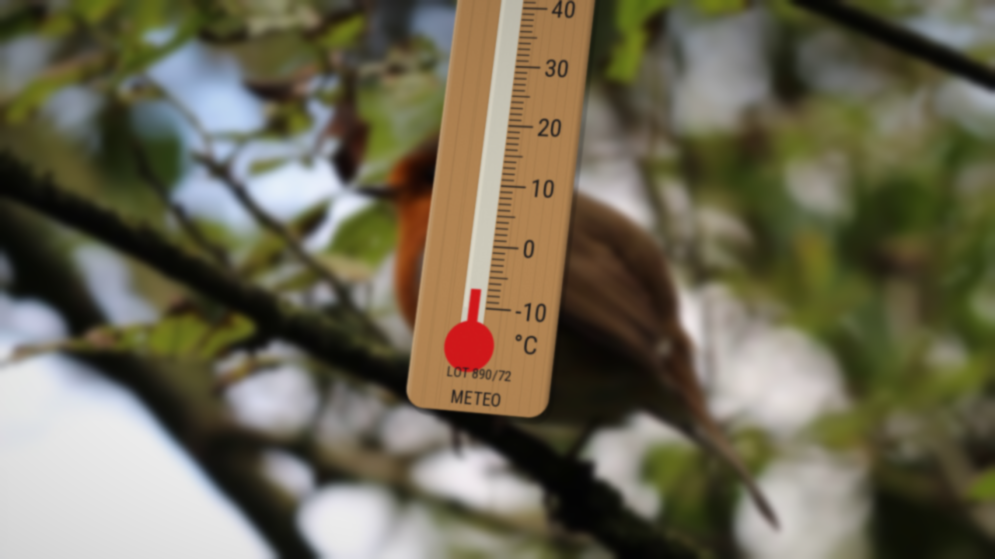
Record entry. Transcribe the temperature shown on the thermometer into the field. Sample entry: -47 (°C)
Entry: -7 (°C)
